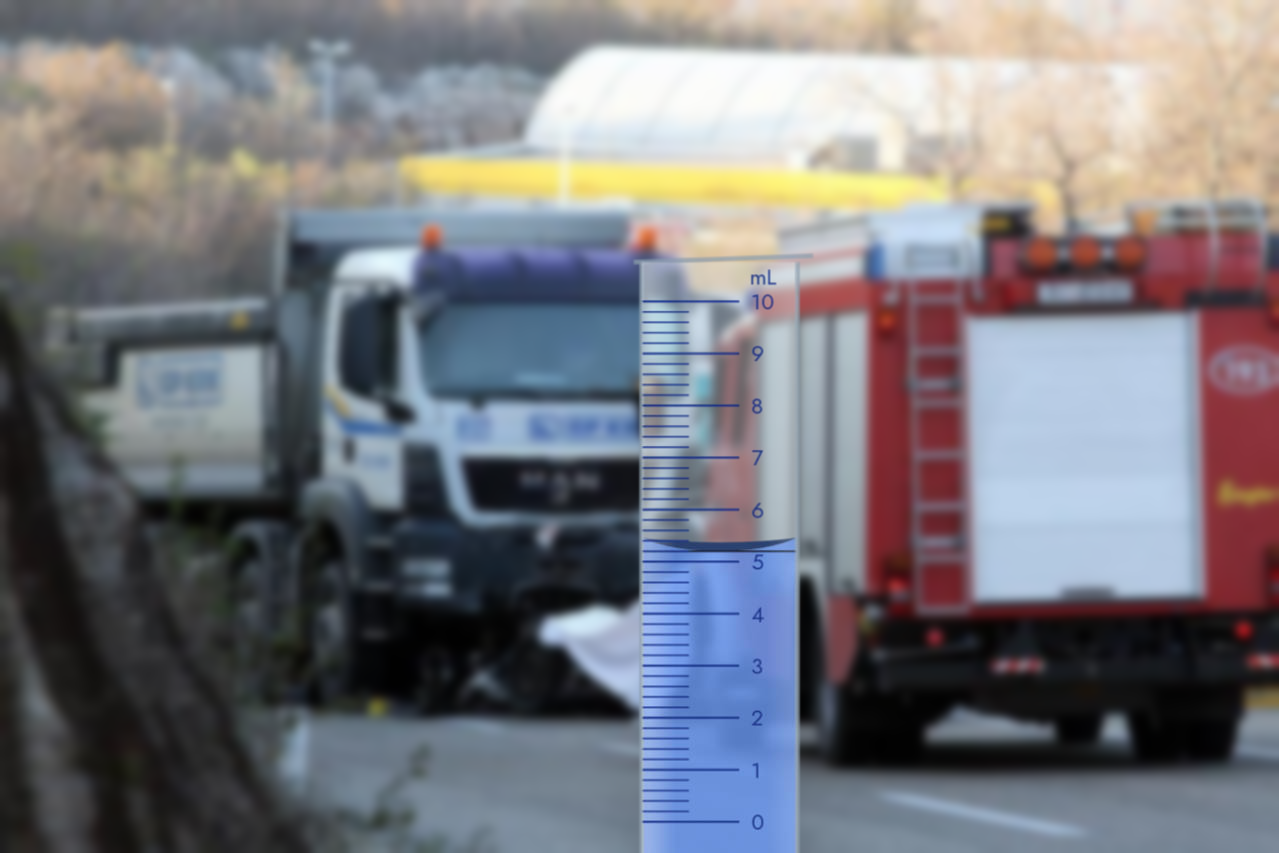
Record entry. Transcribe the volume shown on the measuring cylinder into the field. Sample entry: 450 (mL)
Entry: 5.2 (mL)
